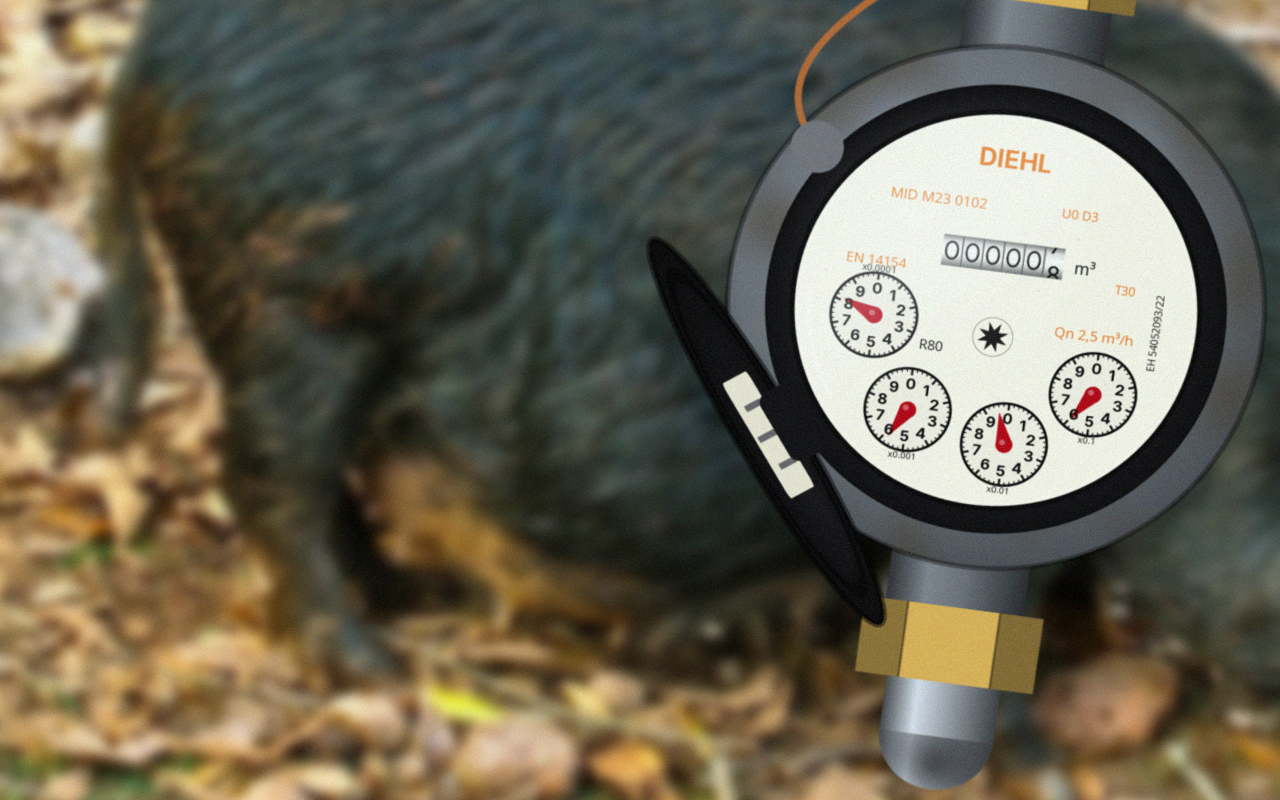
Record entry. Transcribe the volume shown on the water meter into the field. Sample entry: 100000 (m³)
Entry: 7.5958 (m³)
